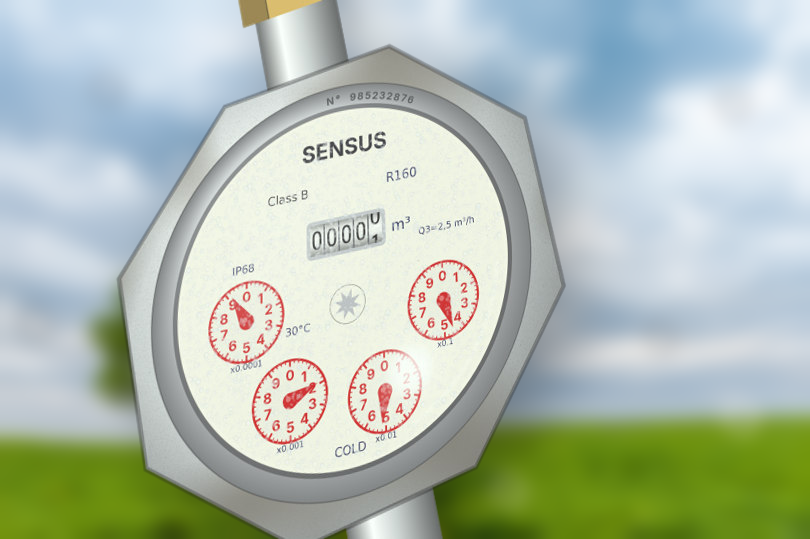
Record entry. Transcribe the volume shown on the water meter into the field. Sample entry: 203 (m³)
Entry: 0.4519 (m³)
